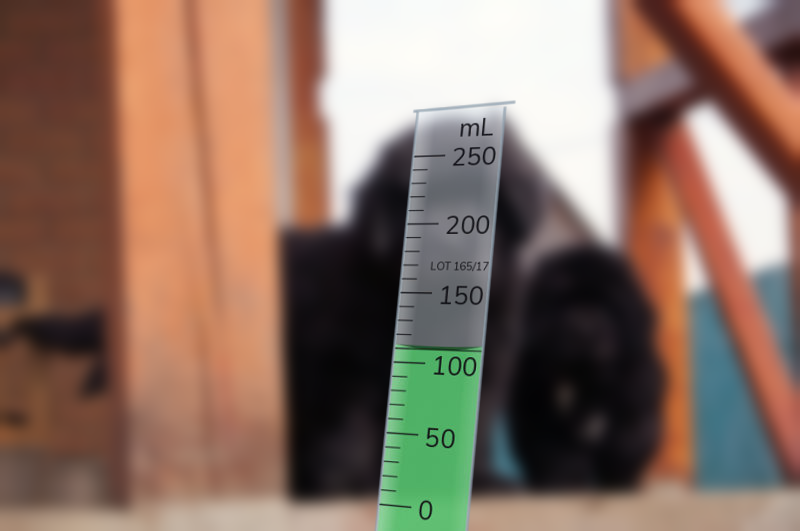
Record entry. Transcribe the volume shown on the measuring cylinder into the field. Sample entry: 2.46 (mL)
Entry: 110 (mL)
